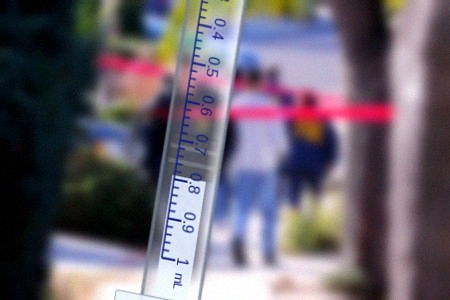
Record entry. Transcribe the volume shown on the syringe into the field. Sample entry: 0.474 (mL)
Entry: 0.68 (mL)
